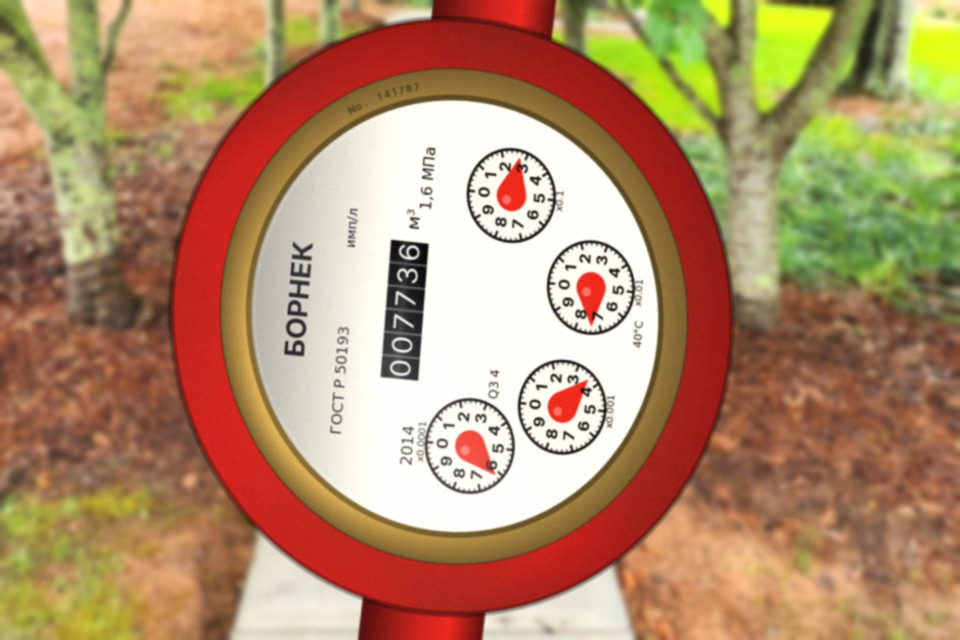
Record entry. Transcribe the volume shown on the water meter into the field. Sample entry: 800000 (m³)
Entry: 7736.2736 (m³)
